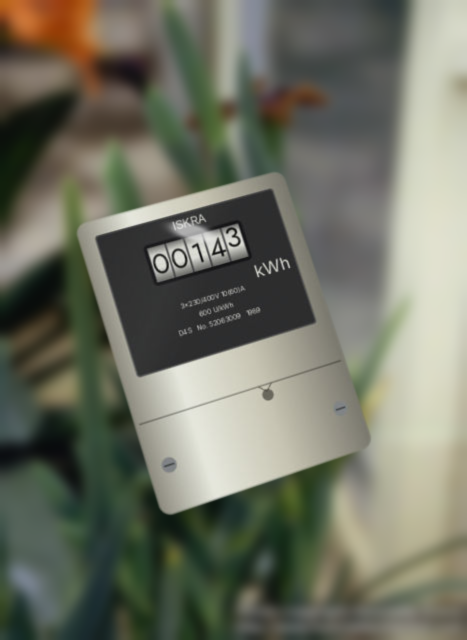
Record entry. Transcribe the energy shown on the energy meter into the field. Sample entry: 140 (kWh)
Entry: 143 (kWh)
